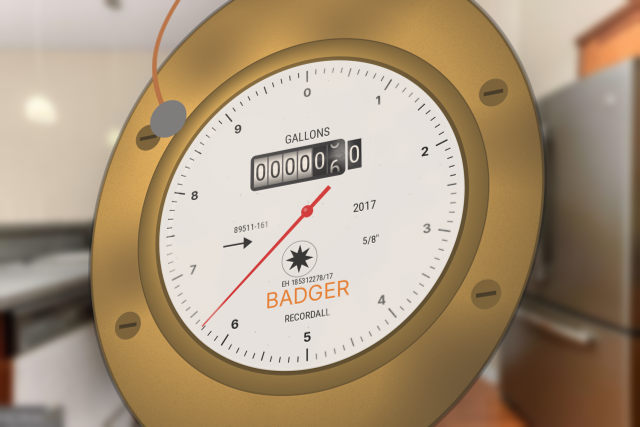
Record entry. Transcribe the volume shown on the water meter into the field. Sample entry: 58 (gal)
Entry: 56.3 (gal)
